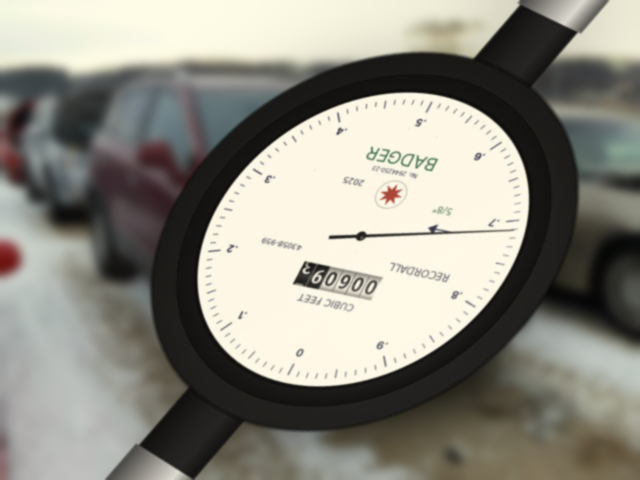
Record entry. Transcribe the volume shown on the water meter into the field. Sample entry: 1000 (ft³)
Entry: 6092.71 (ft³)
